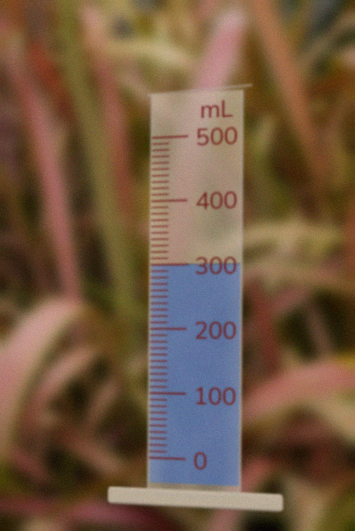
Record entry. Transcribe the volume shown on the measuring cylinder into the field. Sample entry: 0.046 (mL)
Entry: 300 (mL)
